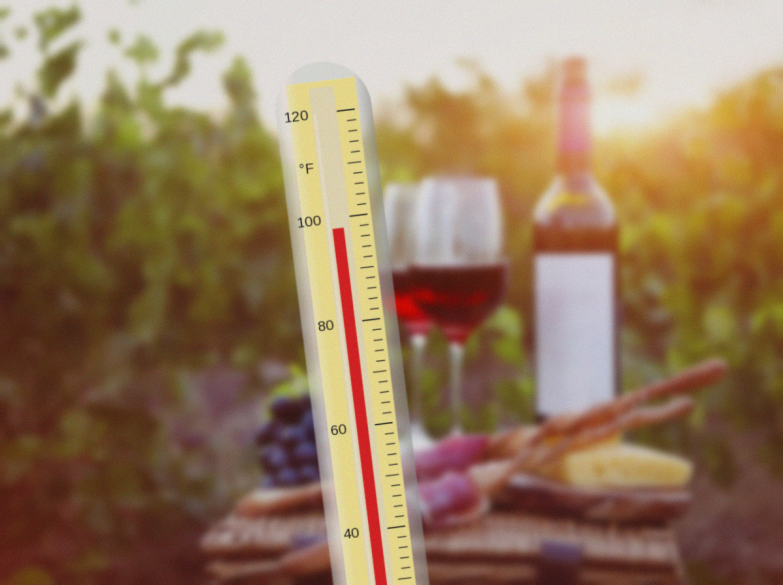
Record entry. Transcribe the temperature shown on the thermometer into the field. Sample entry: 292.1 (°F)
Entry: 98 (°F)
